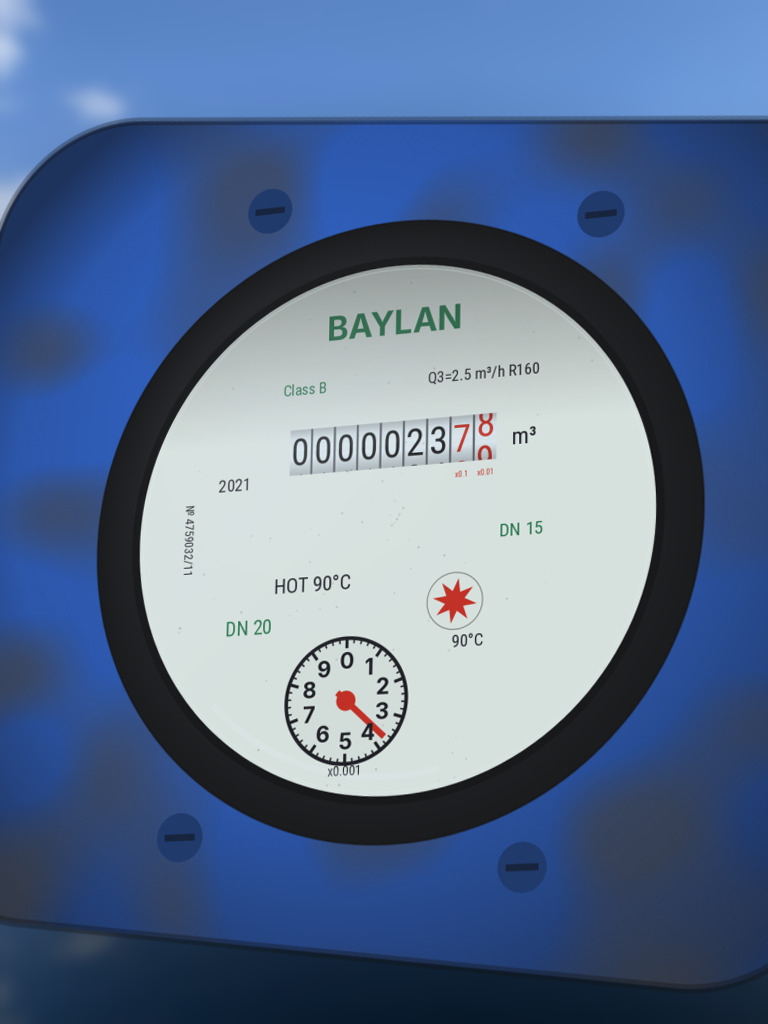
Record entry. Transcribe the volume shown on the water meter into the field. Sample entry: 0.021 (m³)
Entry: 23.783 (m³)
